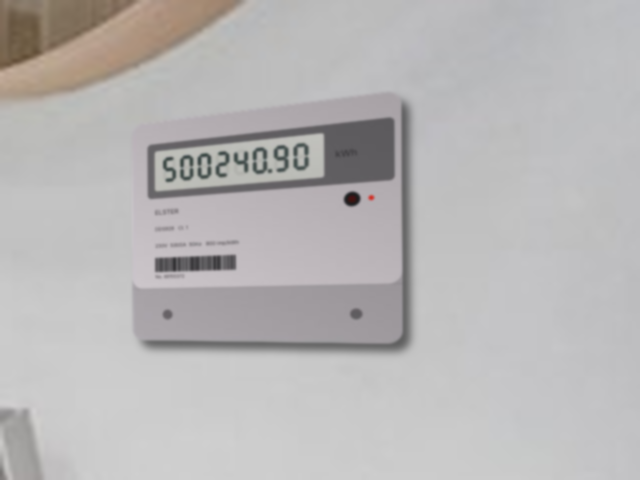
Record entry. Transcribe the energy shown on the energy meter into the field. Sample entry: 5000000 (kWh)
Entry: 500240.90 (kWh)
